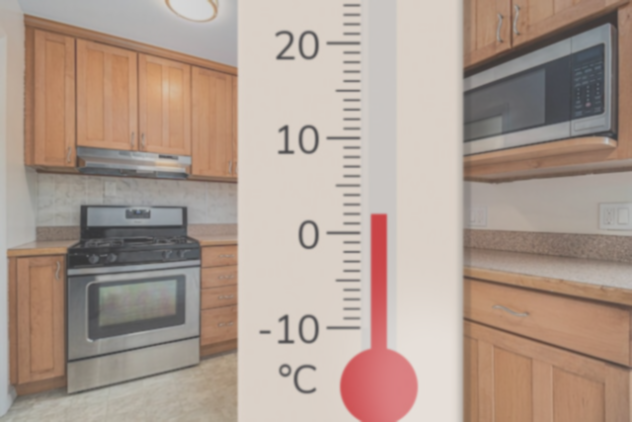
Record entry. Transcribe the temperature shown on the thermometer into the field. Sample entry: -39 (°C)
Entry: 2 (°C)
